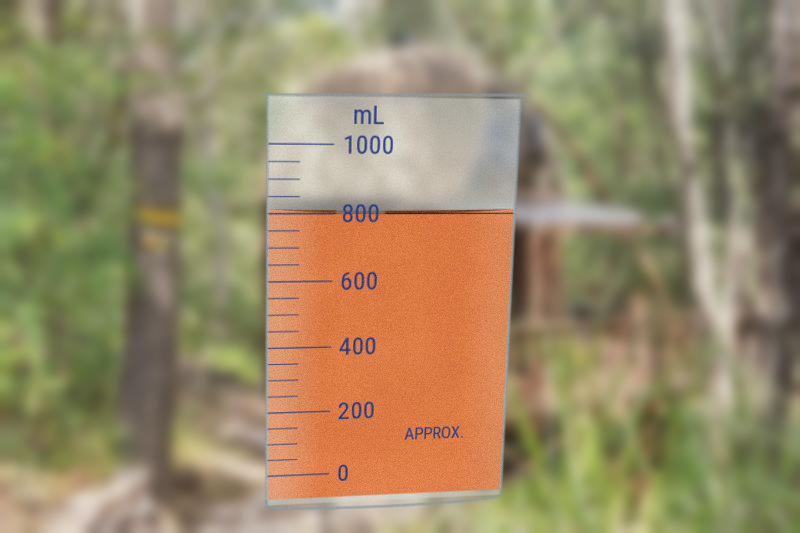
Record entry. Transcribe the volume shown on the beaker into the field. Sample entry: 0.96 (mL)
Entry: 800 (mL)
